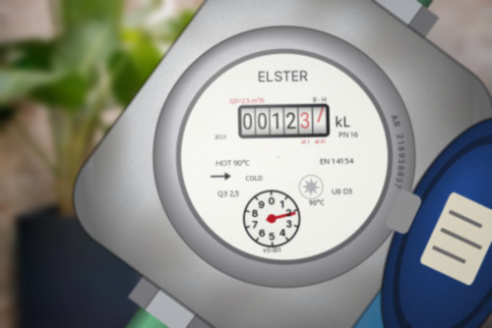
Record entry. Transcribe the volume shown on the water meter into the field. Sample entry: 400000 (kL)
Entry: 12.372 (kL)
